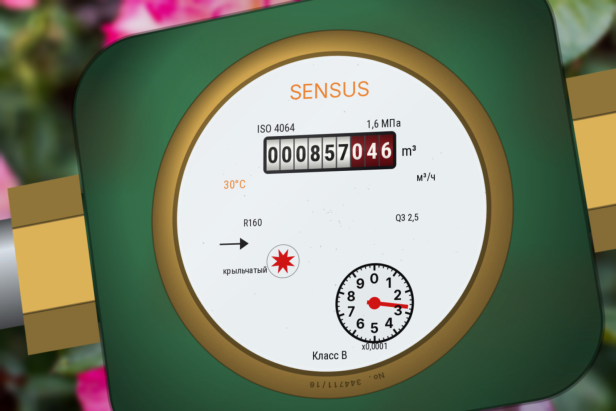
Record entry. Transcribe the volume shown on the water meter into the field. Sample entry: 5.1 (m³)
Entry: 857.0462 (m³)
